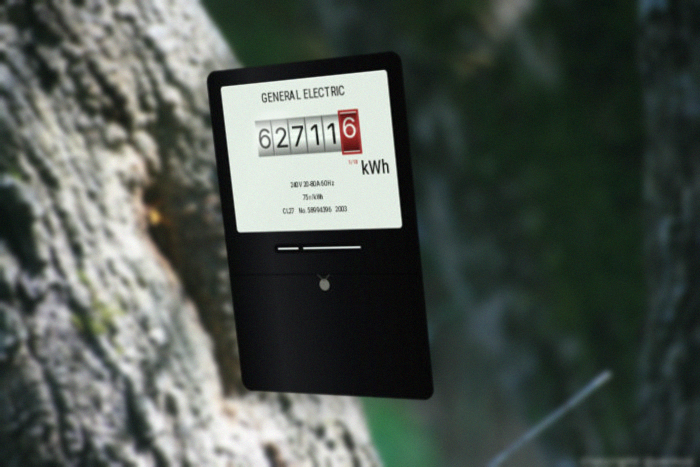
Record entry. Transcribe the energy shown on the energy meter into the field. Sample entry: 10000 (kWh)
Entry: 62711.6 (kWh)
